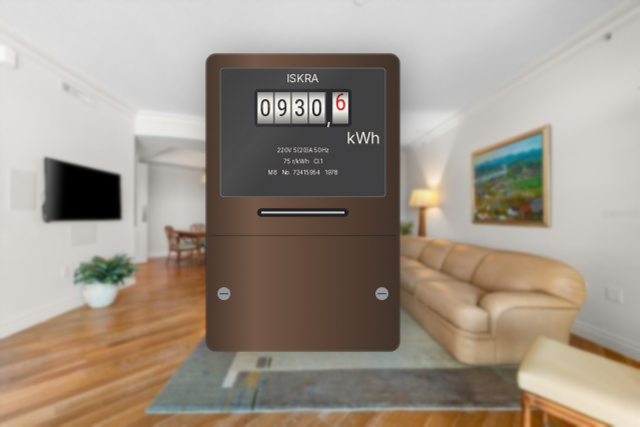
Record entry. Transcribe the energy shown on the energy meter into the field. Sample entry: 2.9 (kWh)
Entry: 930.6 (kWh)
